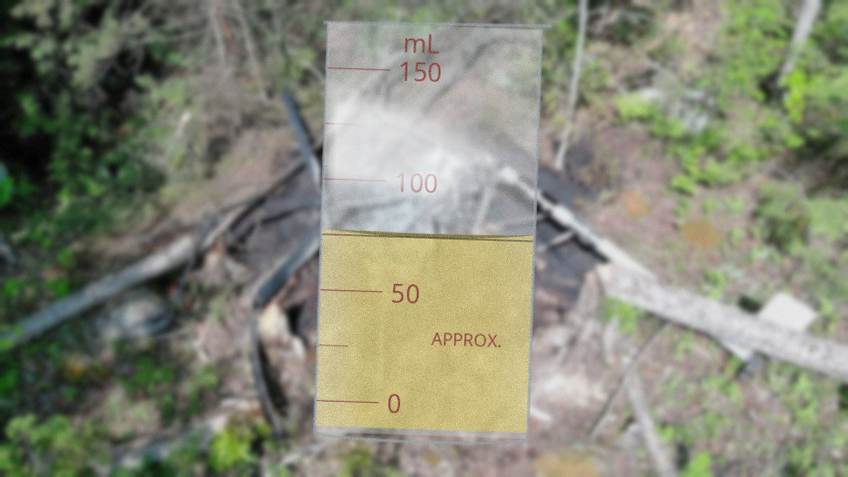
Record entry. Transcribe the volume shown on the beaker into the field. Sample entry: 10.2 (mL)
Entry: 75 (mL)
